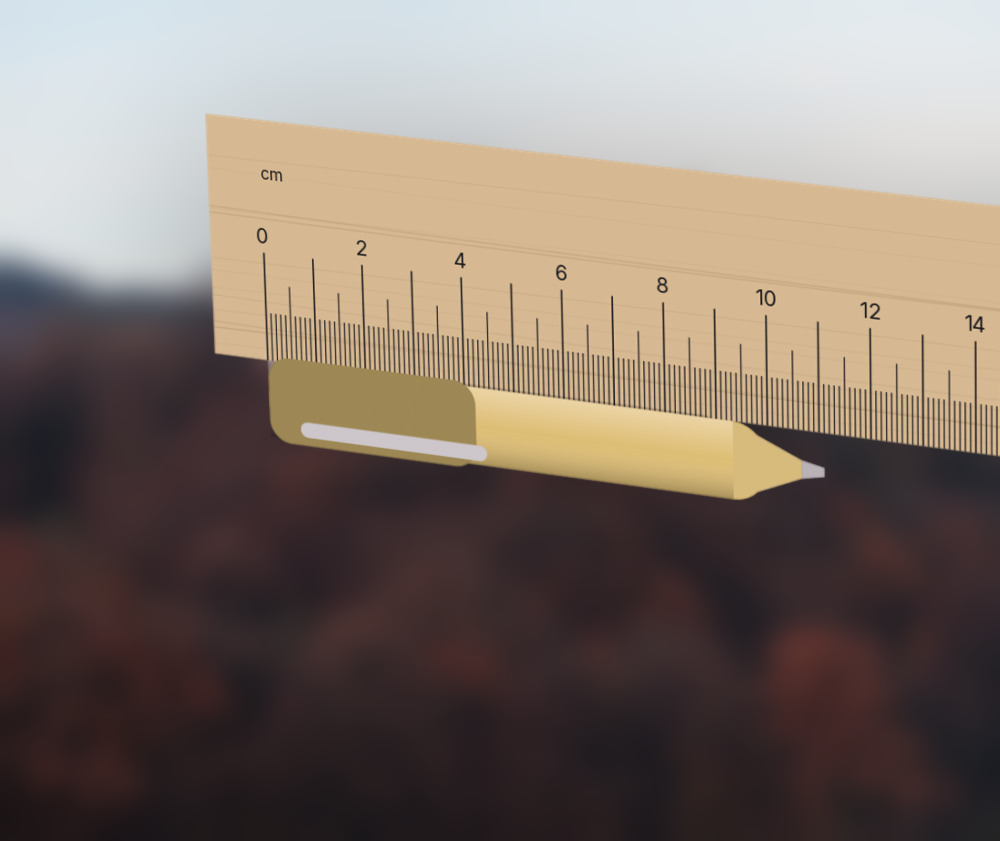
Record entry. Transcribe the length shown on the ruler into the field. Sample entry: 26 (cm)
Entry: 11.1 (cm)
